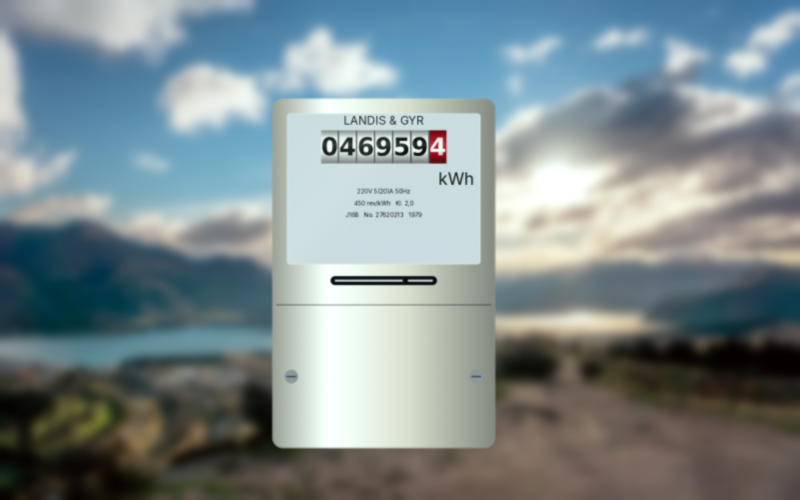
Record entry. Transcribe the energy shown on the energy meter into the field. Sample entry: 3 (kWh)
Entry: 46959.4 (kWh)
